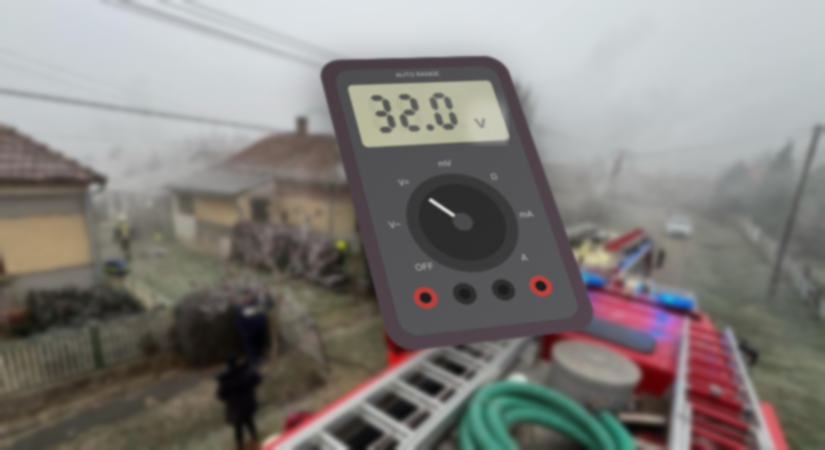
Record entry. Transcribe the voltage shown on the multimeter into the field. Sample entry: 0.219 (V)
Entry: 32.0 (V)
